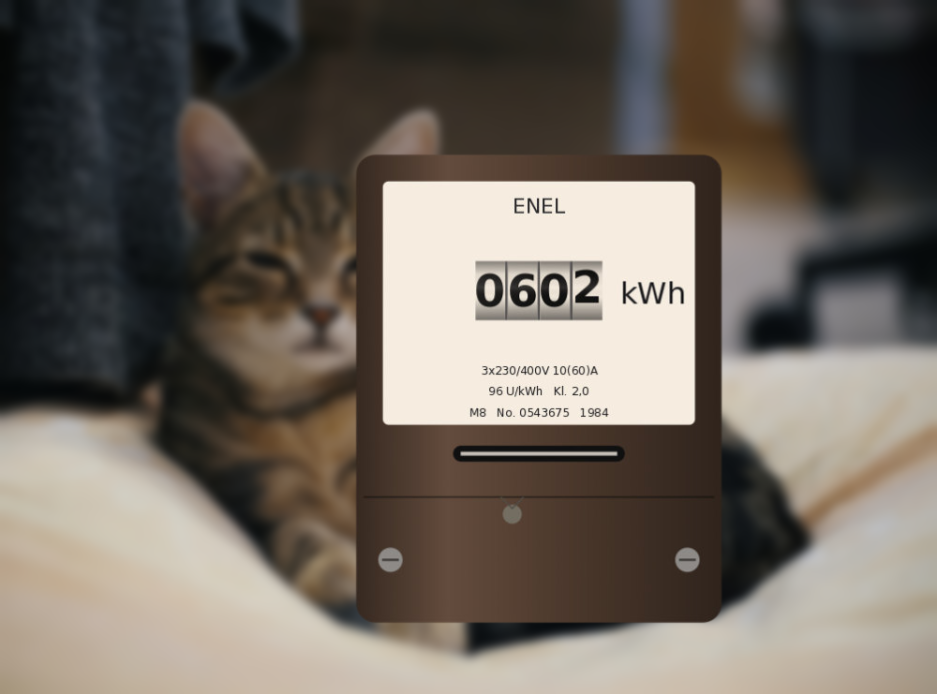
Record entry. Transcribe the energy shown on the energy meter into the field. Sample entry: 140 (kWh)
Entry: 602 (kWh)
